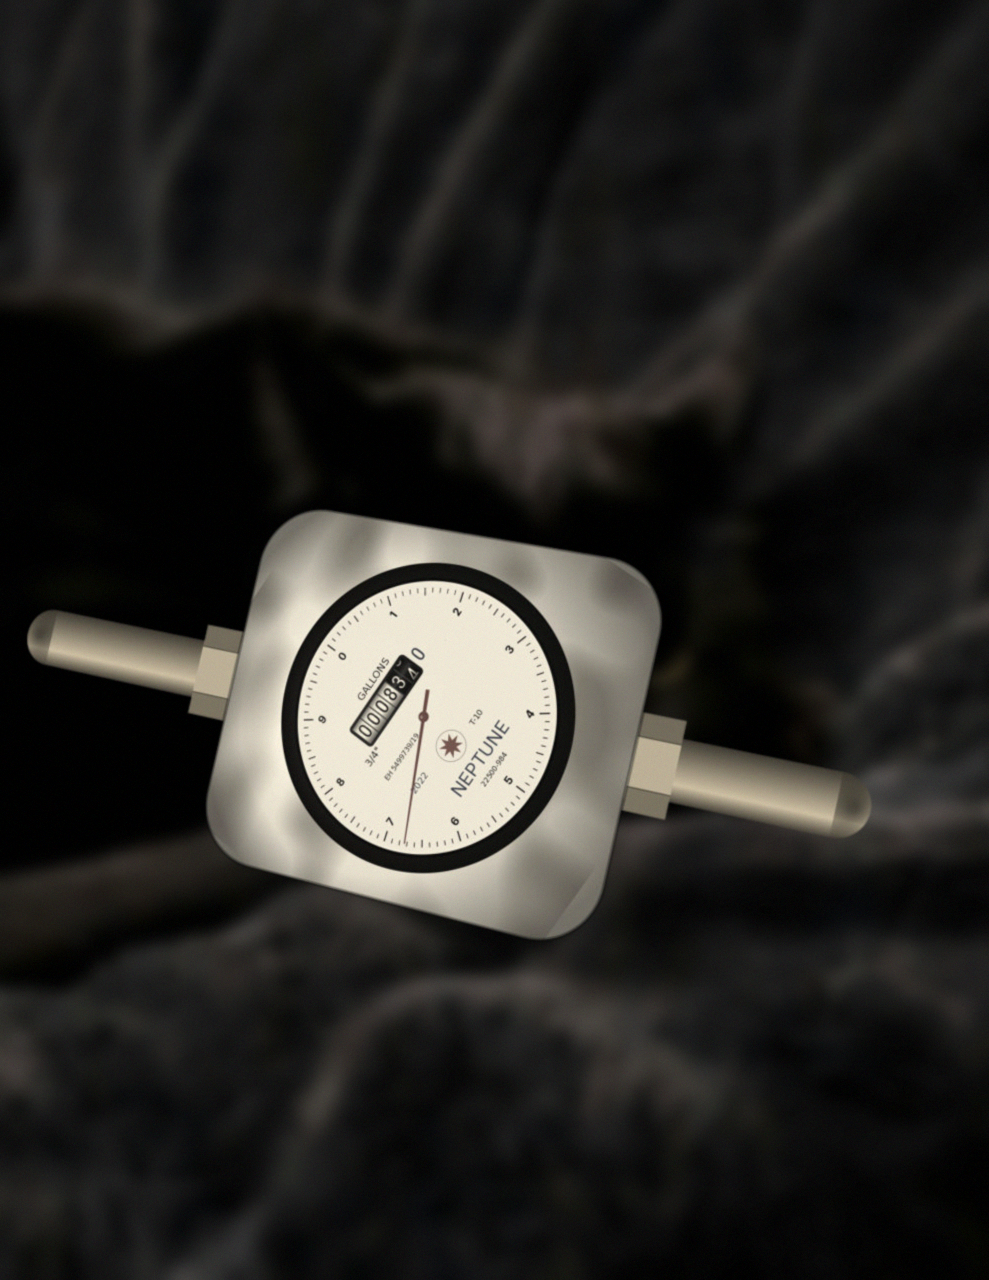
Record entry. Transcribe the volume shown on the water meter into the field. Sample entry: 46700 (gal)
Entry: 8336.7 (gal)
